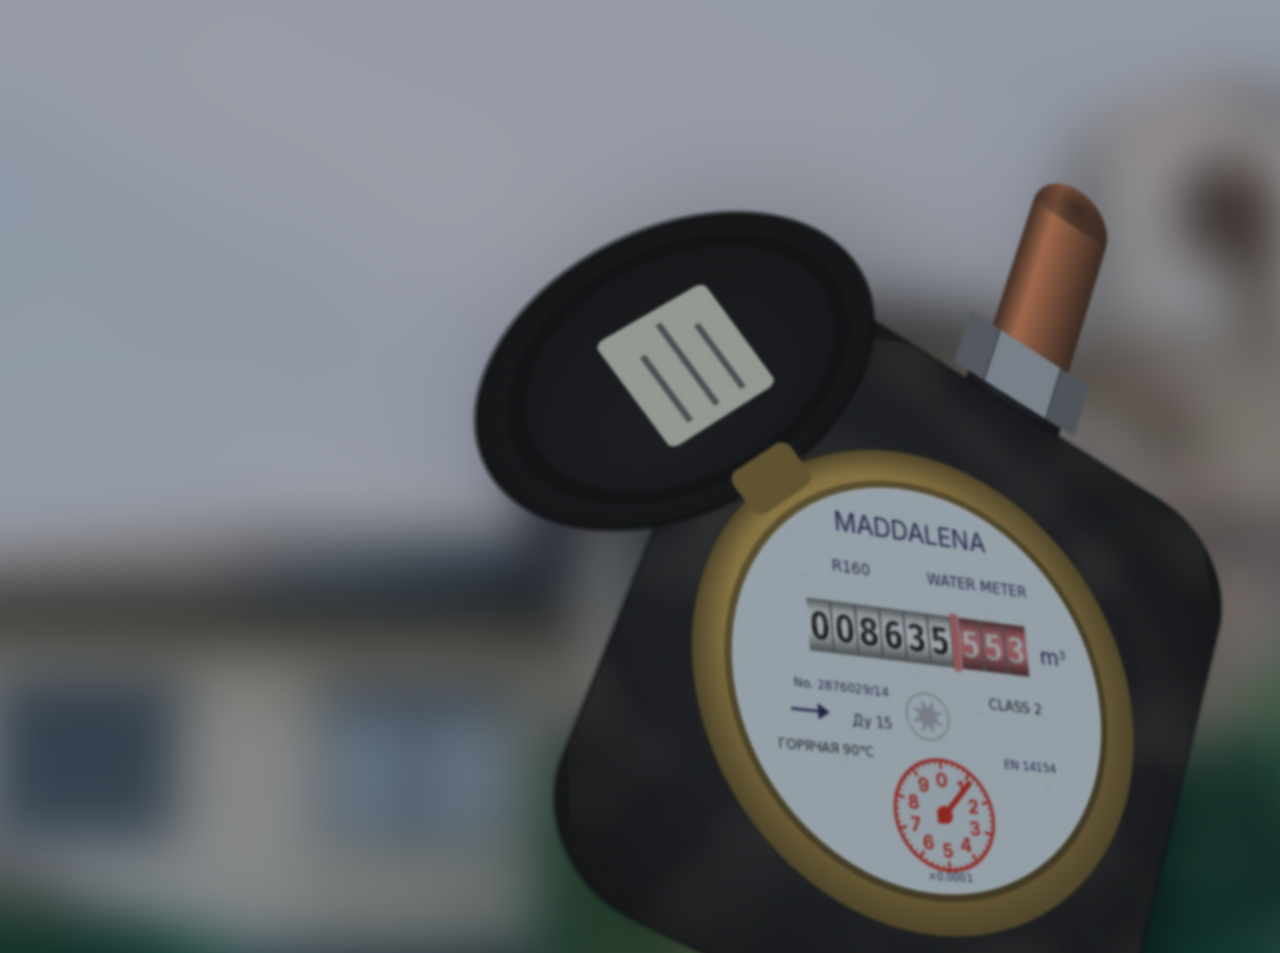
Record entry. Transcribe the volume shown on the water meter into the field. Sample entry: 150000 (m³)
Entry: 8635.5531 (m³)
